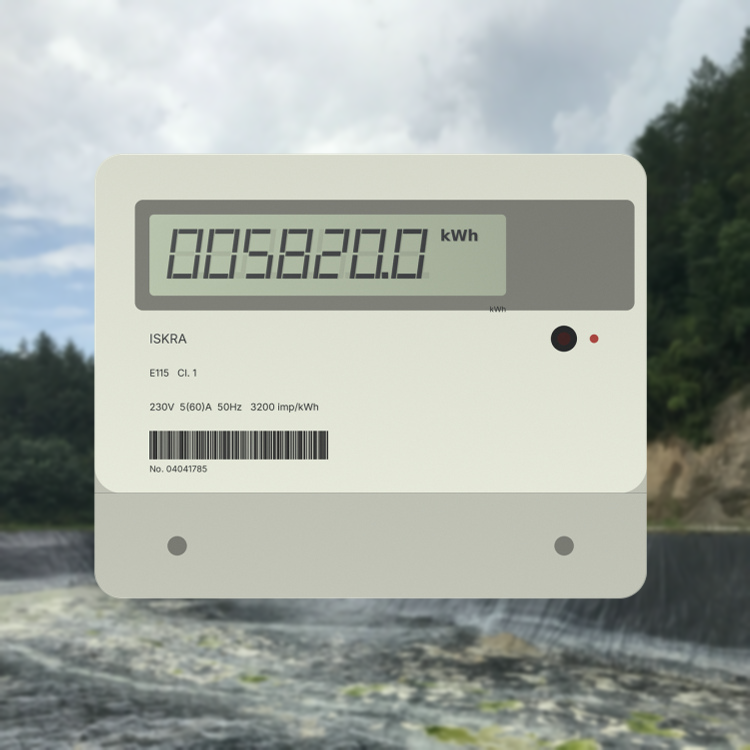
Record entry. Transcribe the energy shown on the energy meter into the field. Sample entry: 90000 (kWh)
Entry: 5820.0 (kWh)
